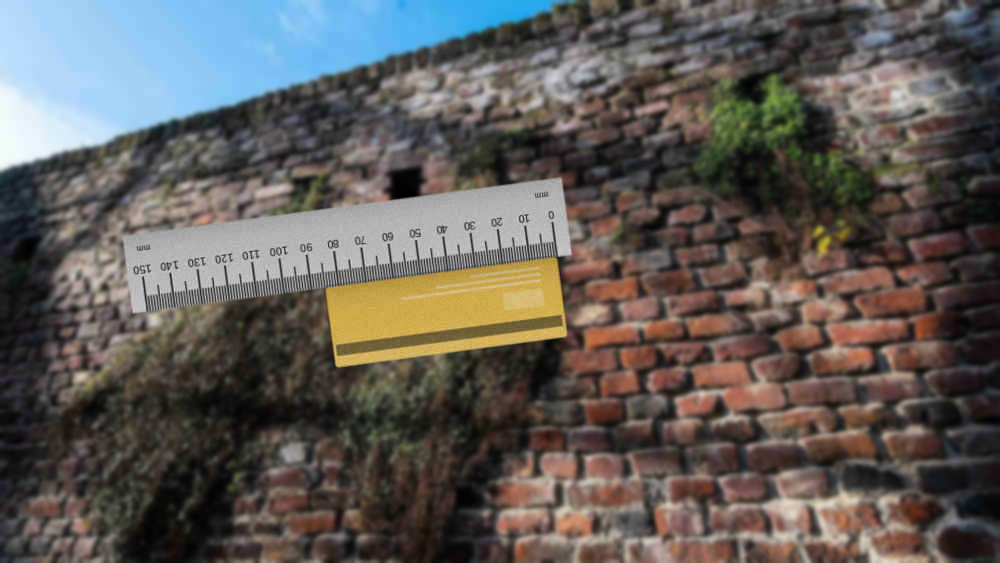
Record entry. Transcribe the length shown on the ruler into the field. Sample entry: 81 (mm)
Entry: 85 (mm)
